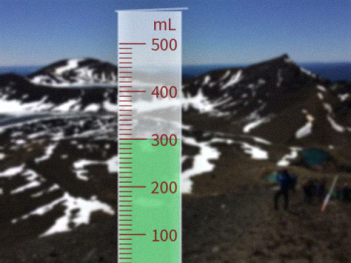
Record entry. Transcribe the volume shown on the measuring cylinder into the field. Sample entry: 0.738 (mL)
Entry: 300 (mL)
